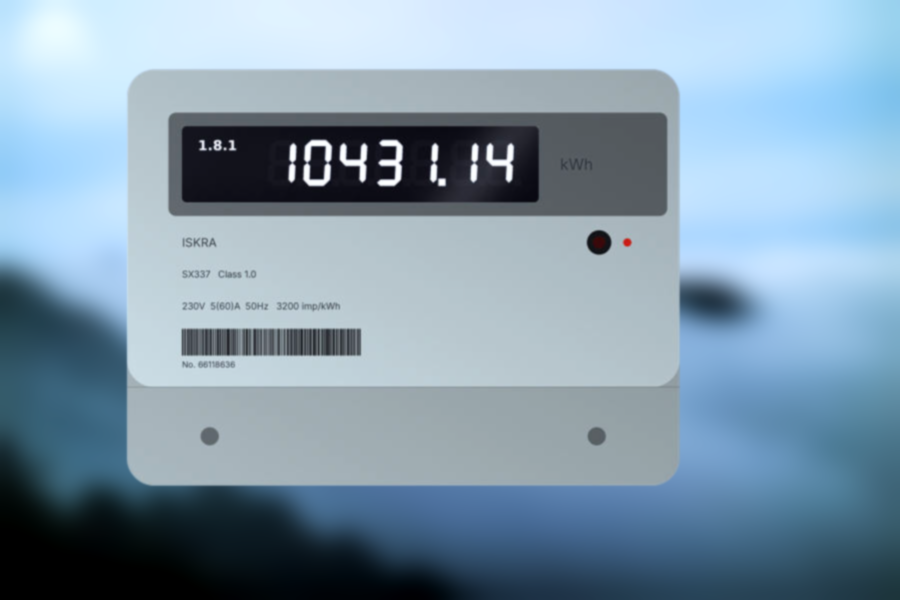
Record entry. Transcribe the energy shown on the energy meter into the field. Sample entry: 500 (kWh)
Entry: 10431.14 (kWh)
